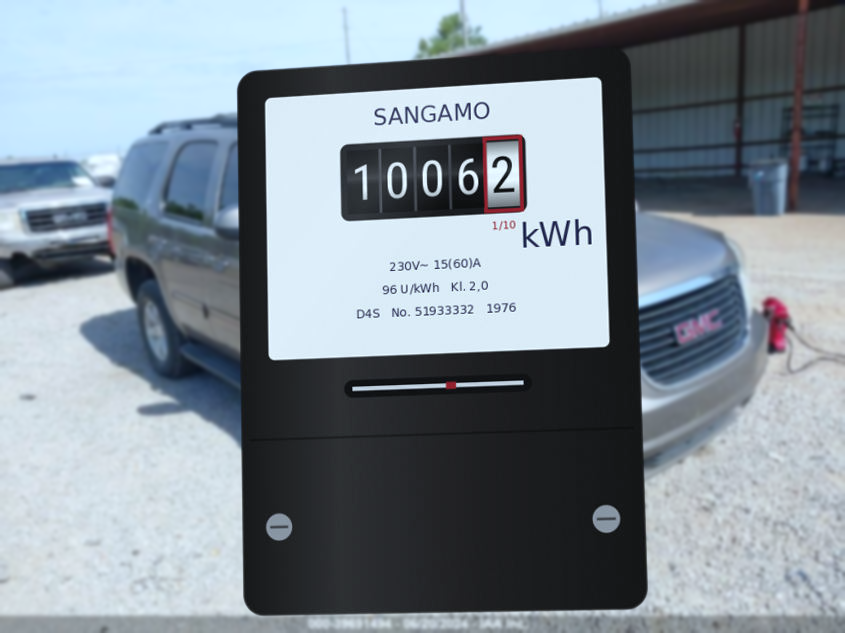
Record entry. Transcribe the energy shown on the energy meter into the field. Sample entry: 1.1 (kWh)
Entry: 1006.2 (kWh)
